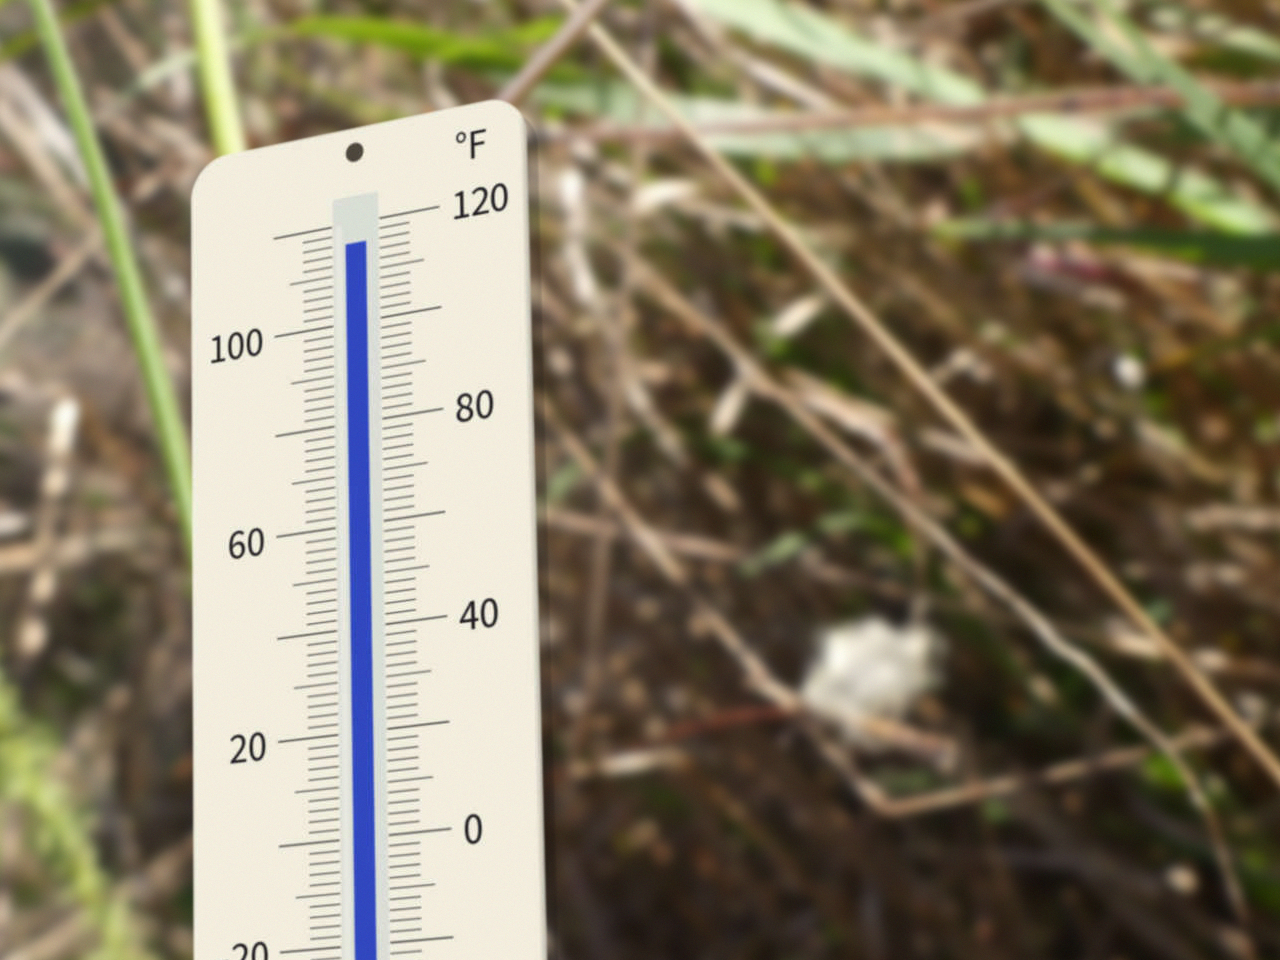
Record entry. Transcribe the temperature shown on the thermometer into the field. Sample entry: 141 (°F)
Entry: 116 (°F)
